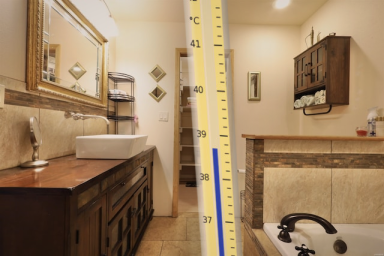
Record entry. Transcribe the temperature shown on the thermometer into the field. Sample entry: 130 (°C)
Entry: 38.7 (°C)
